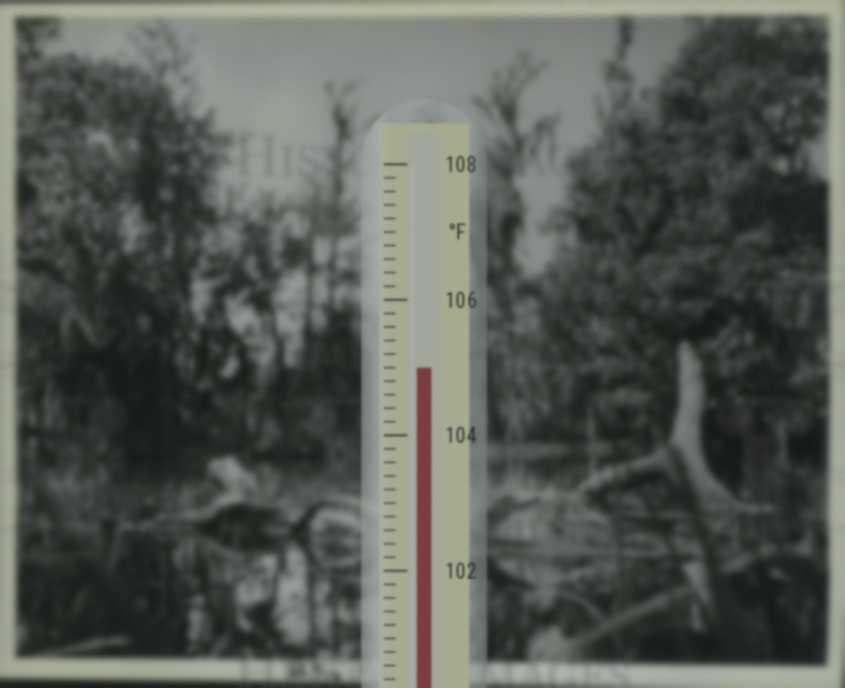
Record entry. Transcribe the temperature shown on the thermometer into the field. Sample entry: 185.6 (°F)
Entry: 105 (°F)
